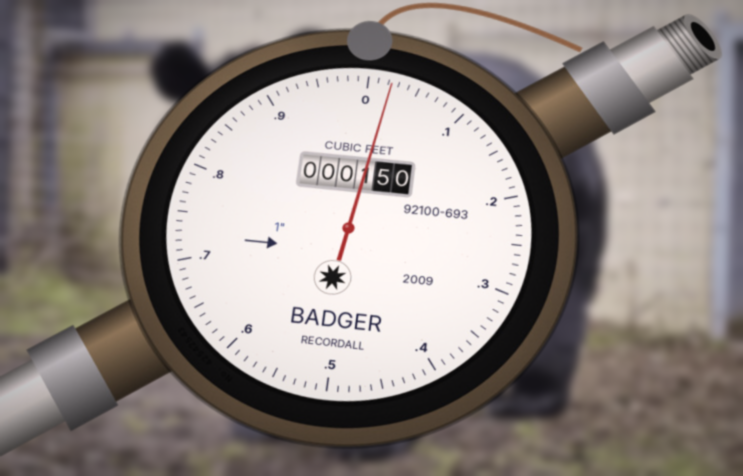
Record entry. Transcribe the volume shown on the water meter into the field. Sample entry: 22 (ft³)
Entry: 150.02 (ft³)
